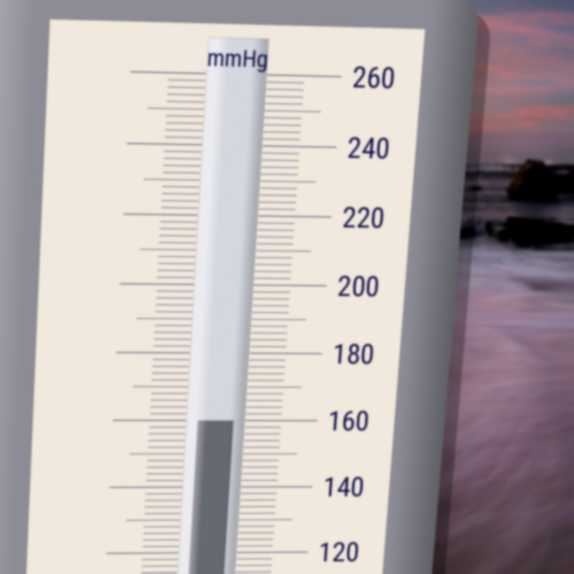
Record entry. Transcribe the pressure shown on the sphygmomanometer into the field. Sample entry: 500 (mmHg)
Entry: 160 (mmHg)
